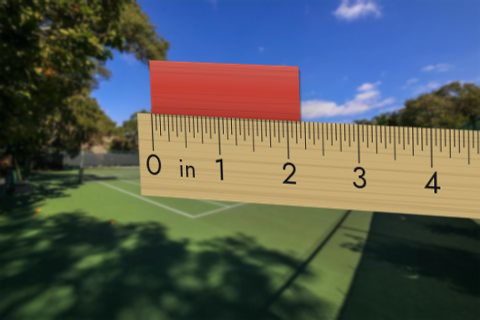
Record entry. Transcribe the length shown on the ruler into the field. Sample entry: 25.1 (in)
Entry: 2.1875 (in)
